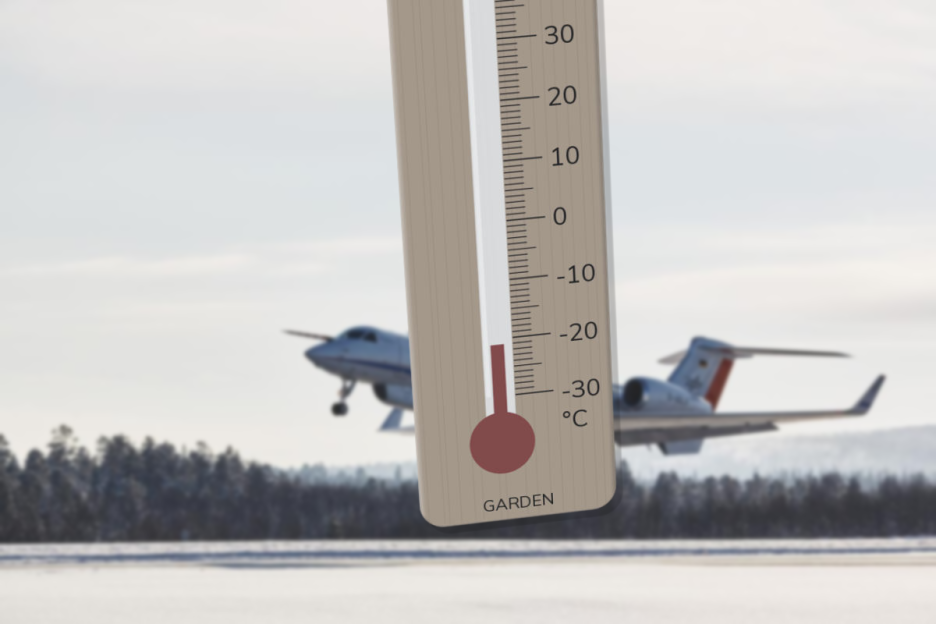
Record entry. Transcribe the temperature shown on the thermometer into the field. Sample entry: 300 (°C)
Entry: -21 (°C)
